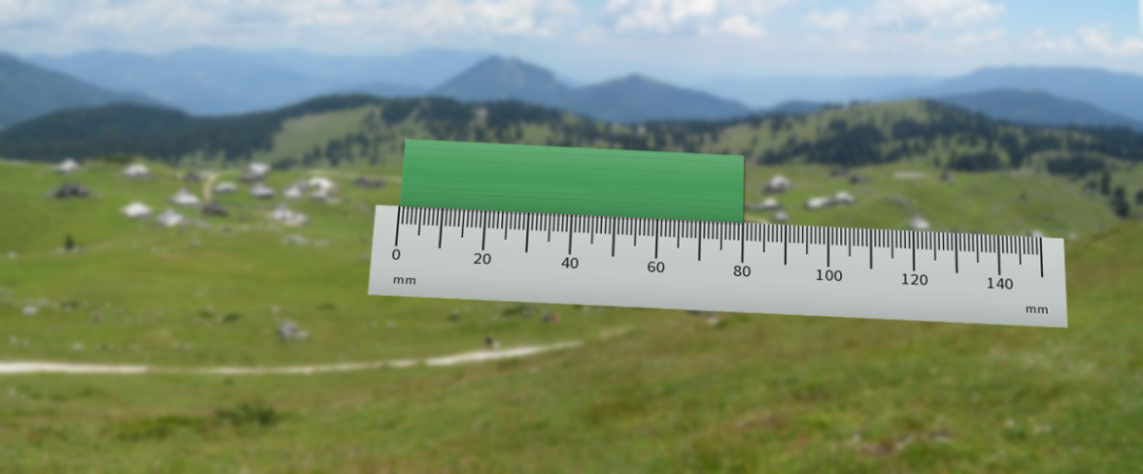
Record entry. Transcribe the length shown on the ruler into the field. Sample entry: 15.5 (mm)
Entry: 80 (mm)
